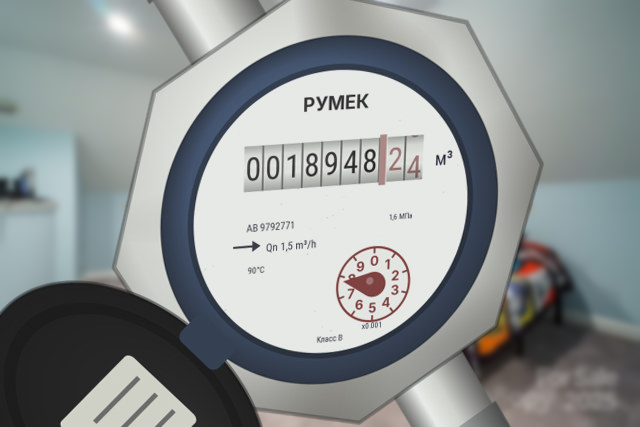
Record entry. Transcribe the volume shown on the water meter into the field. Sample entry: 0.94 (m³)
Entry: 18948.237 (m³)
